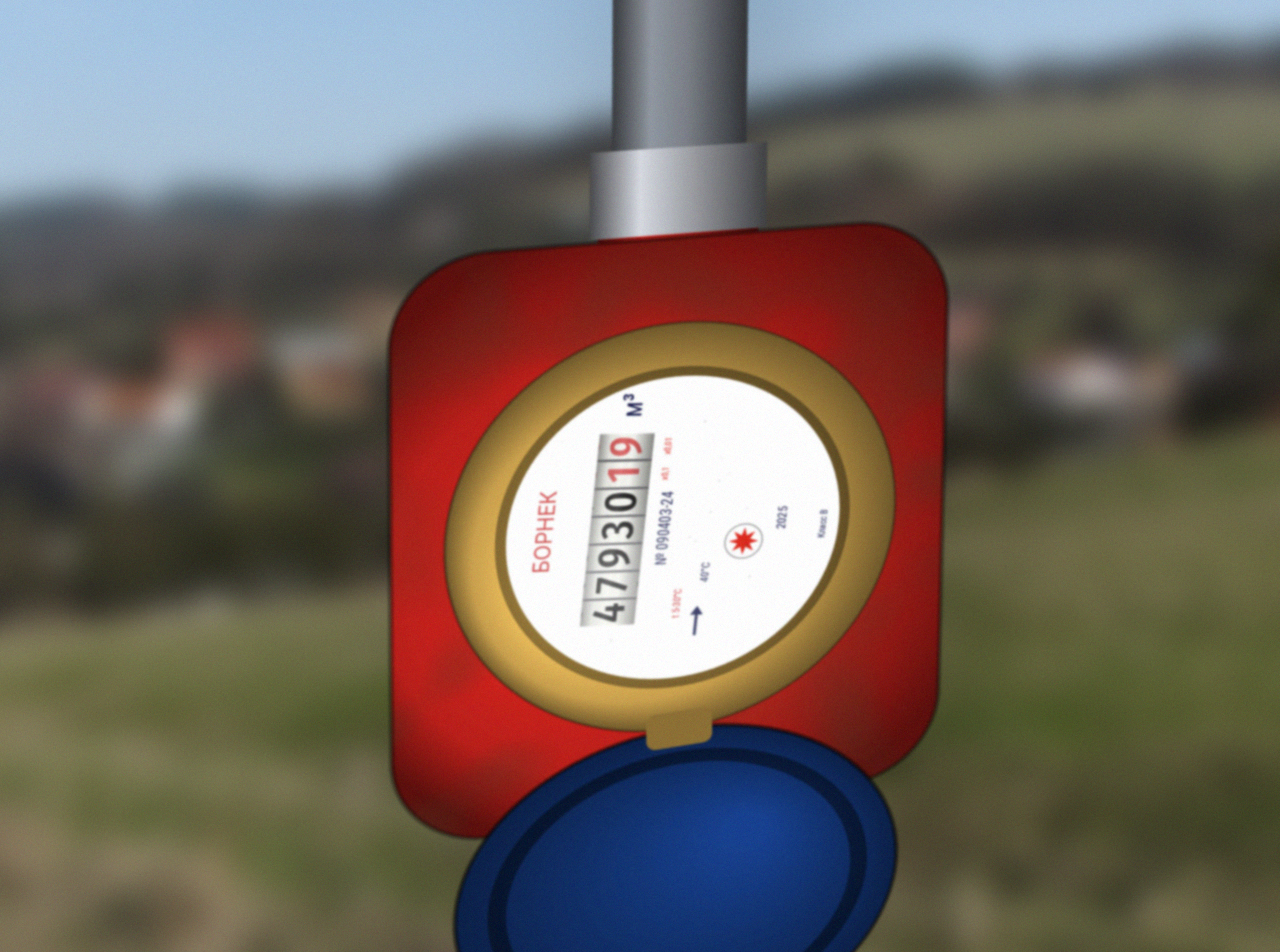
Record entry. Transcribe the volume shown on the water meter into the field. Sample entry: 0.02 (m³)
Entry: 47930.19 (m³)
